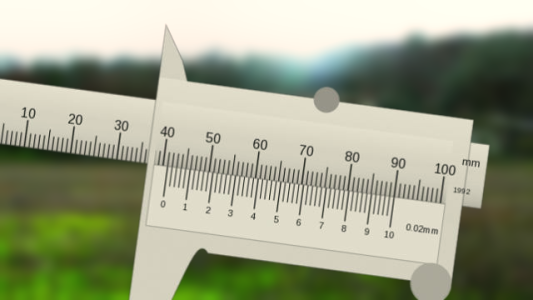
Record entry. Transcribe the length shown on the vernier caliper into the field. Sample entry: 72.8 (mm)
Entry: 41.0 (mm)
